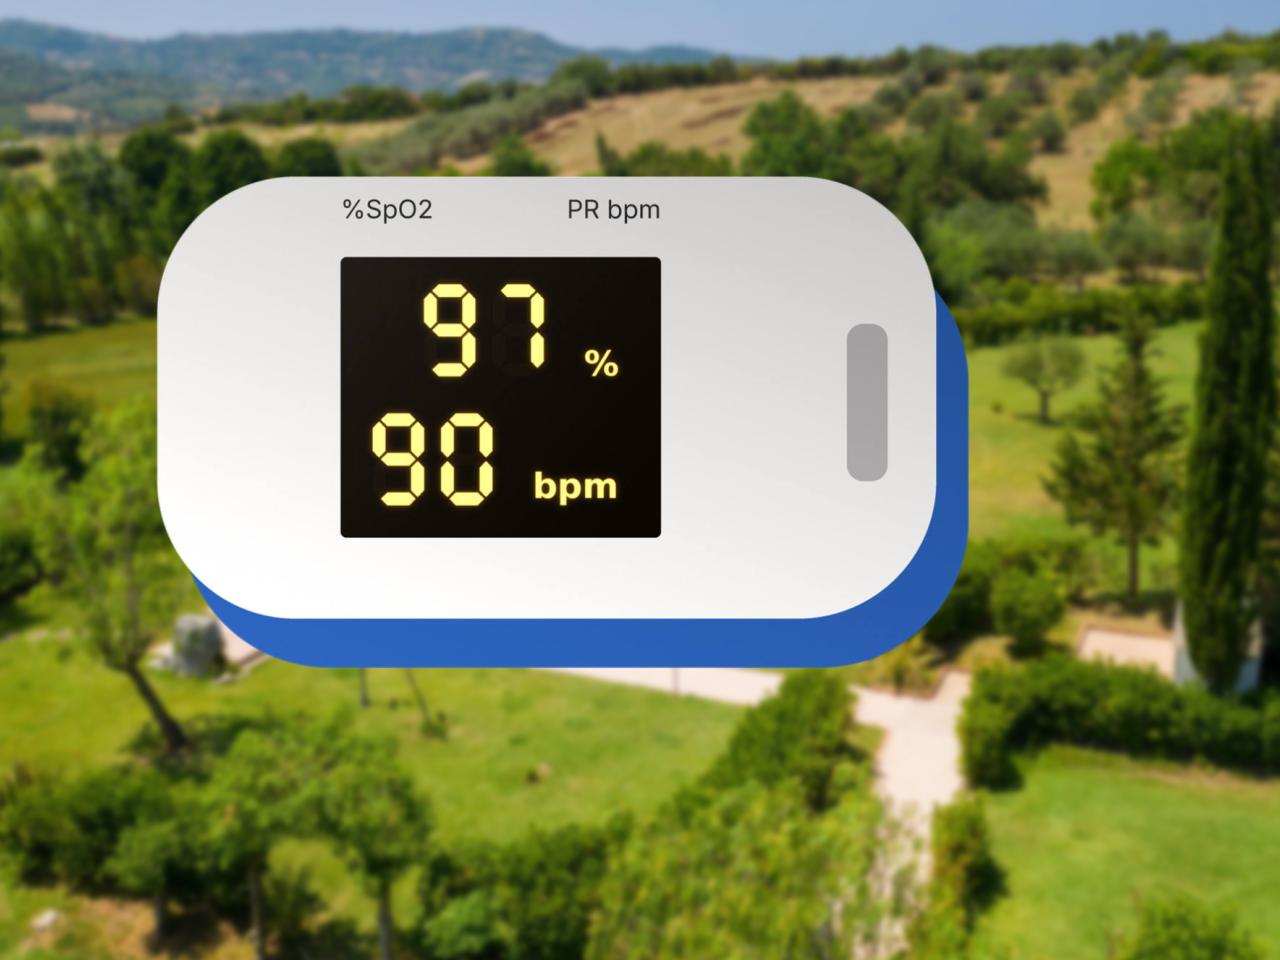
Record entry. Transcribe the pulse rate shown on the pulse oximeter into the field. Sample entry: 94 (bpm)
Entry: 90 (bpm)
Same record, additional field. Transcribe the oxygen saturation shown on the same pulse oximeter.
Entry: 97 (%)
